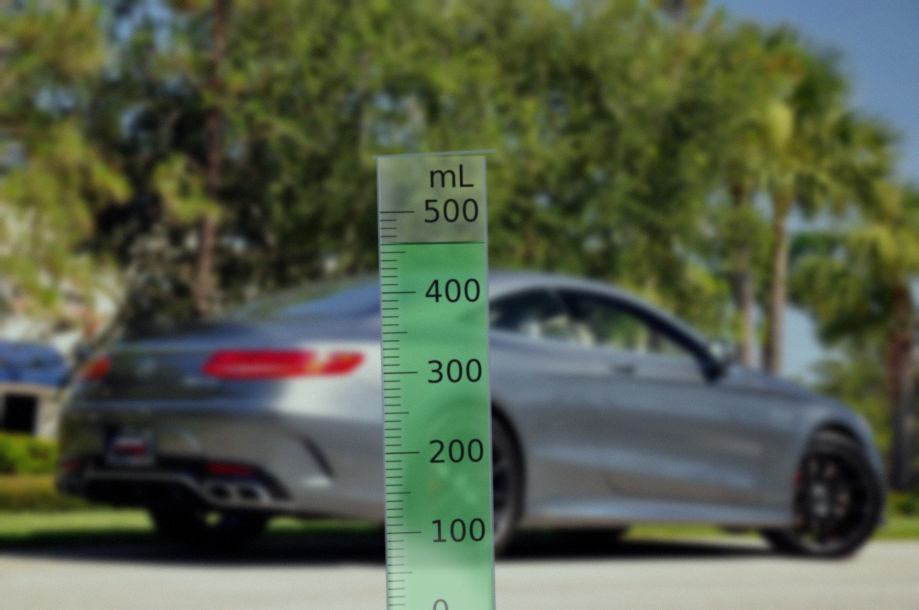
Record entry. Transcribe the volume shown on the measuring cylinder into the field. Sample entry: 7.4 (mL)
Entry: 460 (mL)
